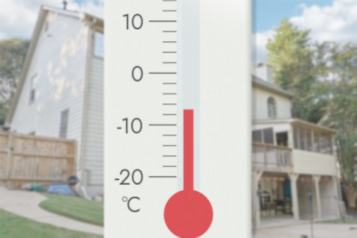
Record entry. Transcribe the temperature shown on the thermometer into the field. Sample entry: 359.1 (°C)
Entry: -7 (°C)
